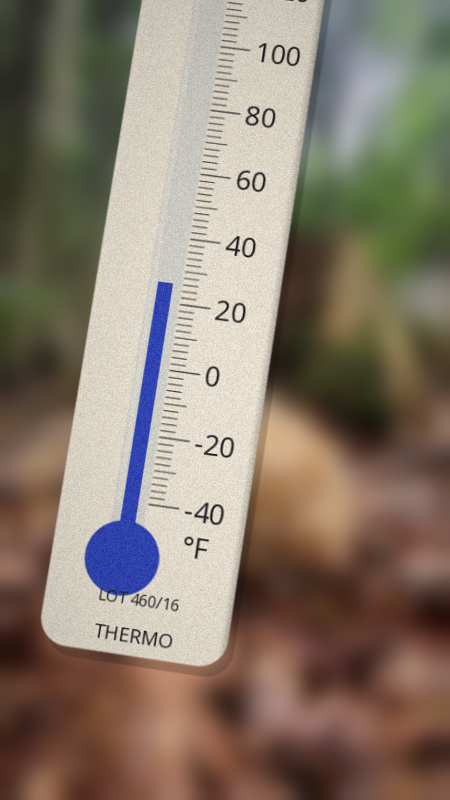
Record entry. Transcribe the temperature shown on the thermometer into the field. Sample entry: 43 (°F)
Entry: 26 (°F)
